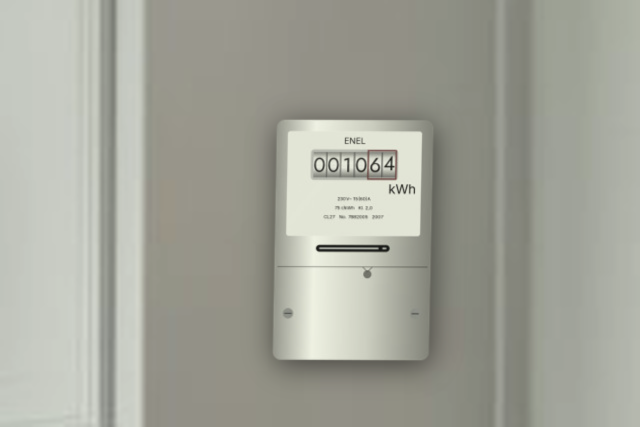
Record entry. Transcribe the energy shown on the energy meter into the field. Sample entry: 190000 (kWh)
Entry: 10.64 (kWh)
